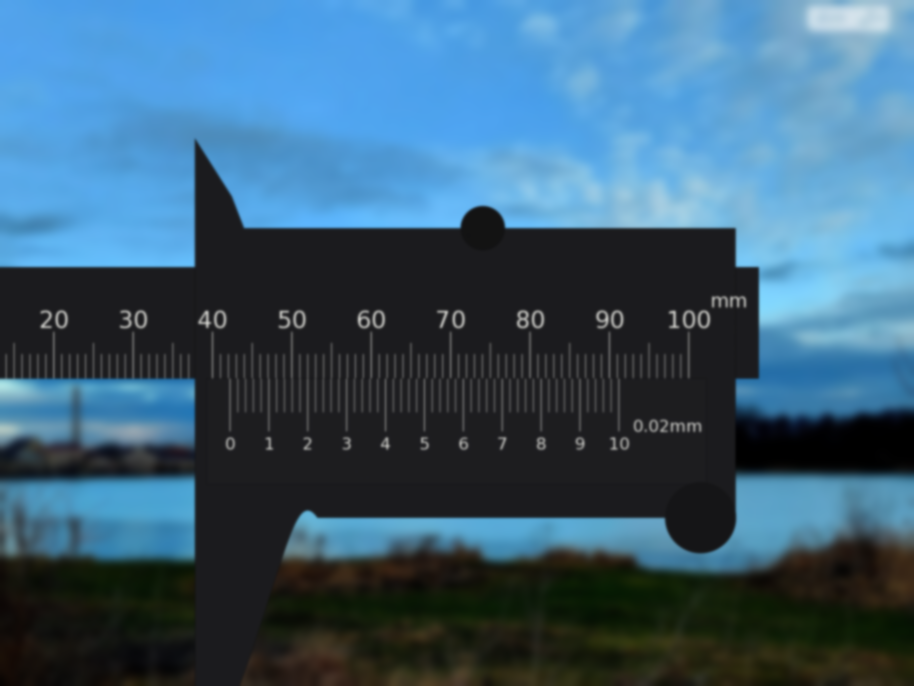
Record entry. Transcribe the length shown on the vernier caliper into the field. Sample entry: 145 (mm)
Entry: 42.2 (mm)
